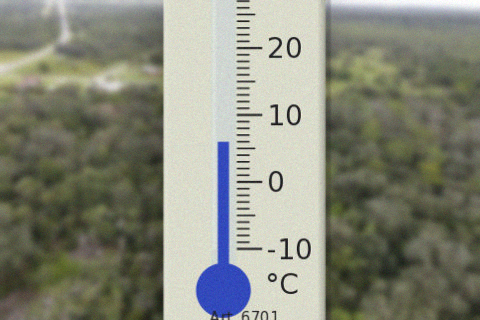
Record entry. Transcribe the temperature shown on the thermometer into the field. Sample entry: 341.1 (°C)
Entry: 6 (°C)
